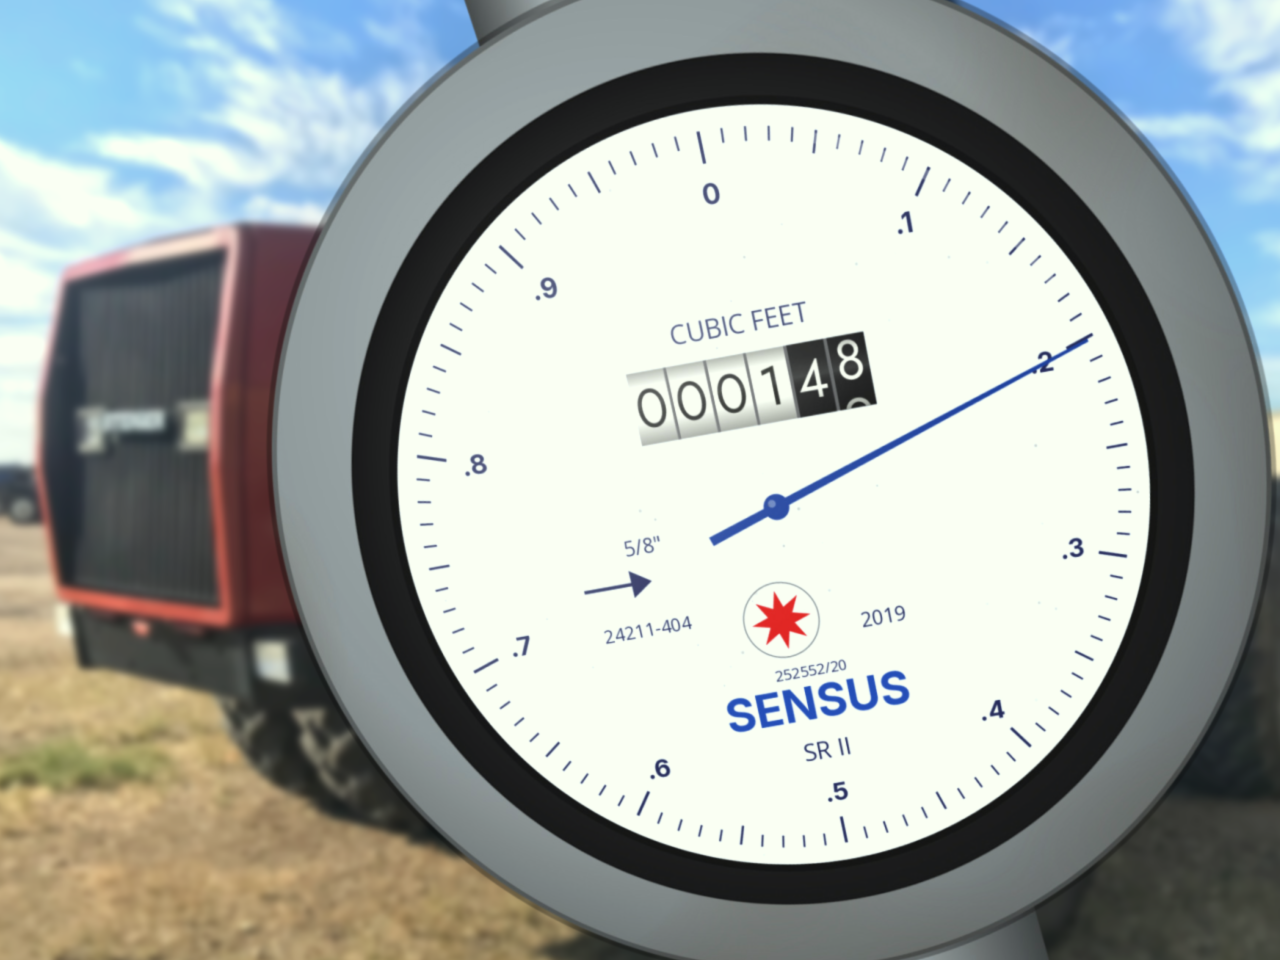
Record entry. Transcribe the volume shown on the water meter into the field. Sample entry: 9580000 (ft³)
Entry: 148.20 (ft³)
